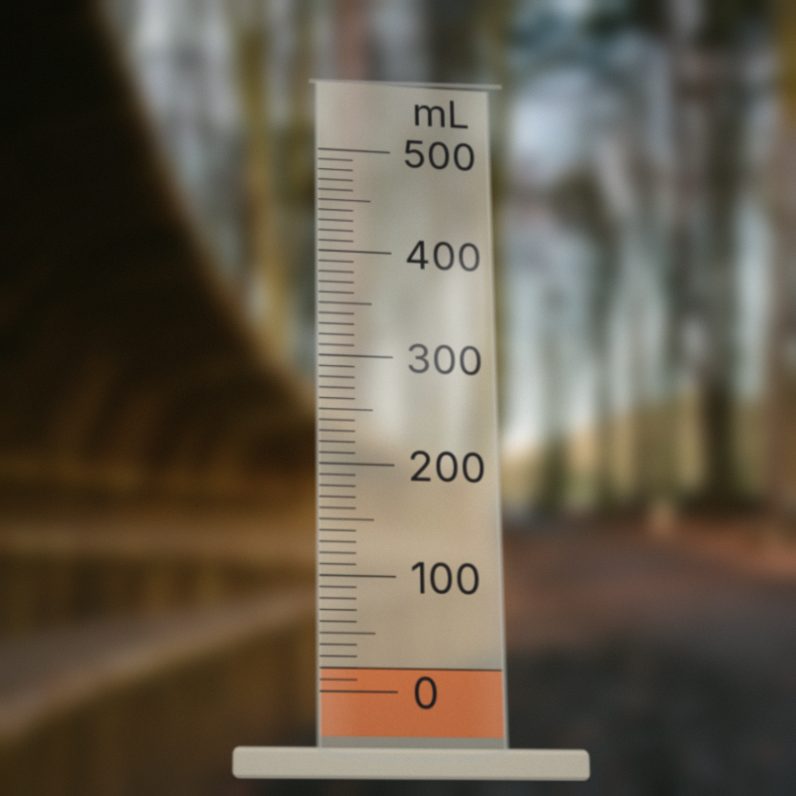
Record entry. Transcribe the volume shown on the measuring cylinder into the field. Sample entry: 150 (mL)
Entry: 20 (mL)
